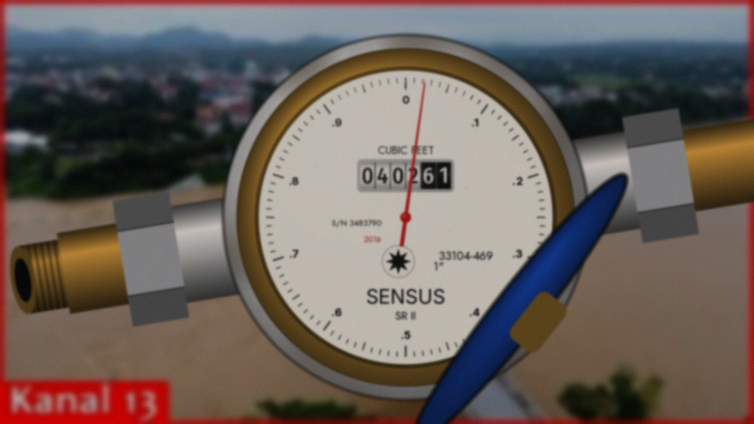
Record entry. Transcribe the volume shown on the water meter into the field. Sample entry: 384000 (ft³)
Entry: 40261.02 (ft³)
